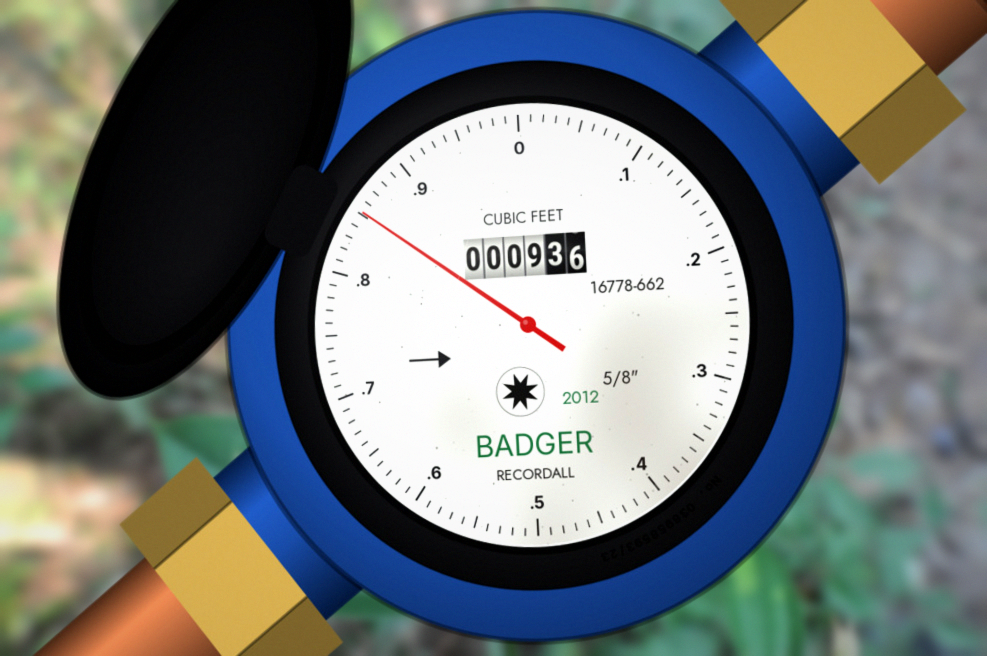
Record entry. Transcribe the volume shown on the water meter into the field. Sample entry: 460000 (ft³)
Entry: 935.85 (ft³)
